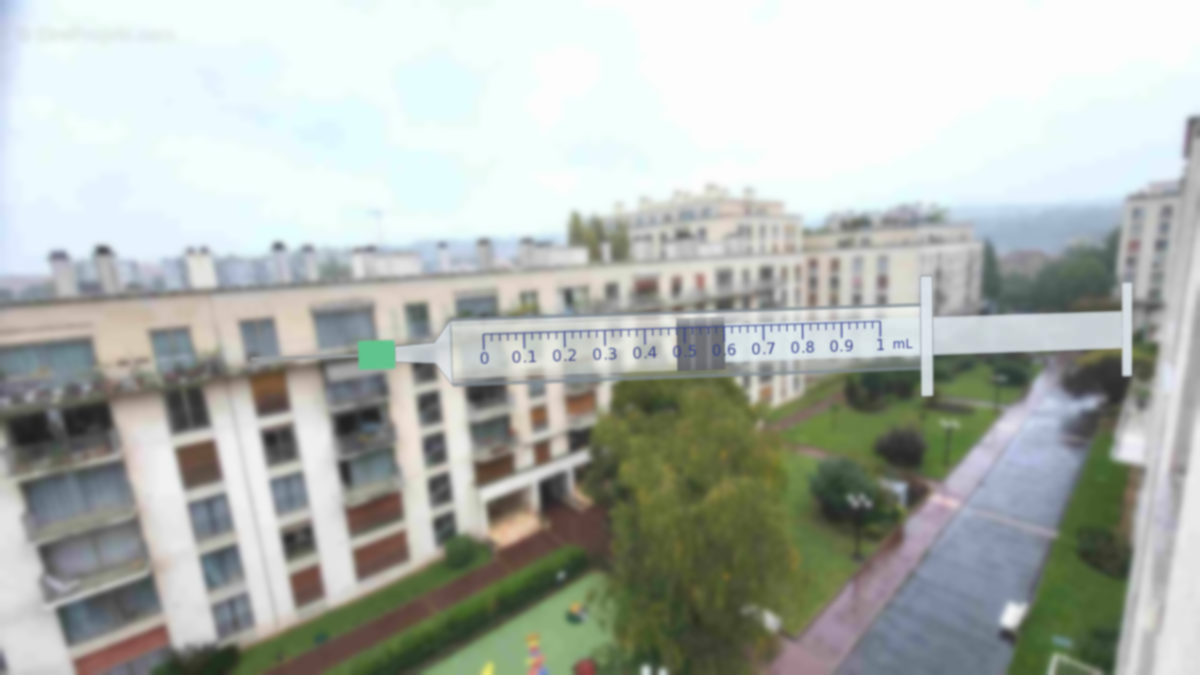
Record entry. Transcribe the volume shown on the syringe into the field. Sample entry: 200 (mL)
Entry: 0.48 (mL)
